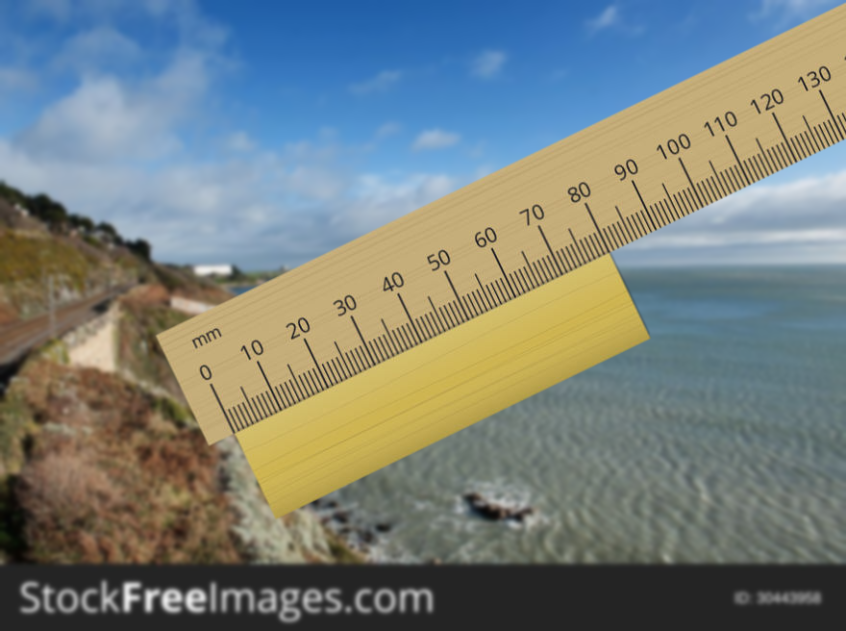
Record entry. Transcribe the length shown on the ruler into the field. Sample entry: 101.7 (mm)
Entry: 80 (mm)
